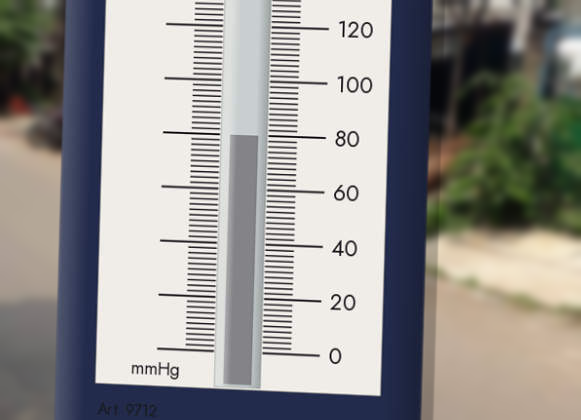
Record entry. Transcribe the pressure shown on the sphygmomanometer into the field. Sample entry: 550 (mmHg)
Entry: 80 (mmHg)
